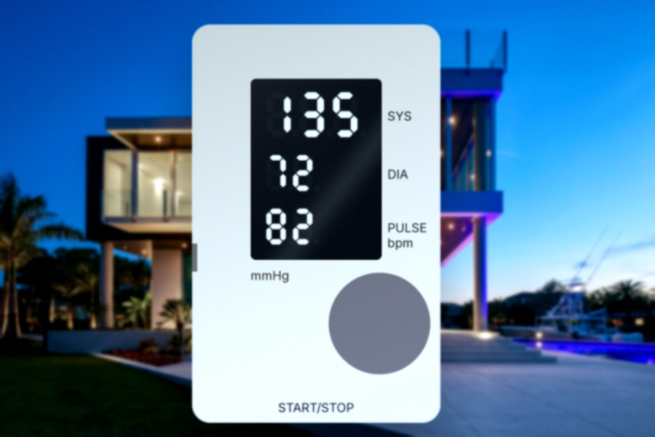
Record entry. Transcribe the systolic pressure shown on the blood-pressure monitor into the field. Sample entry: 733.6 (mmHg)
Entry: 135 (mmHg)
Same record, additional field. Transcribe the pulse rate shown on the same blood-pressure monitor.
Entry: 82 (bpm)
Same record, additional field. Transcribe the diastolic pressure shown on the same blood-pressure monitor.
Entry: 72 (mmHg)
